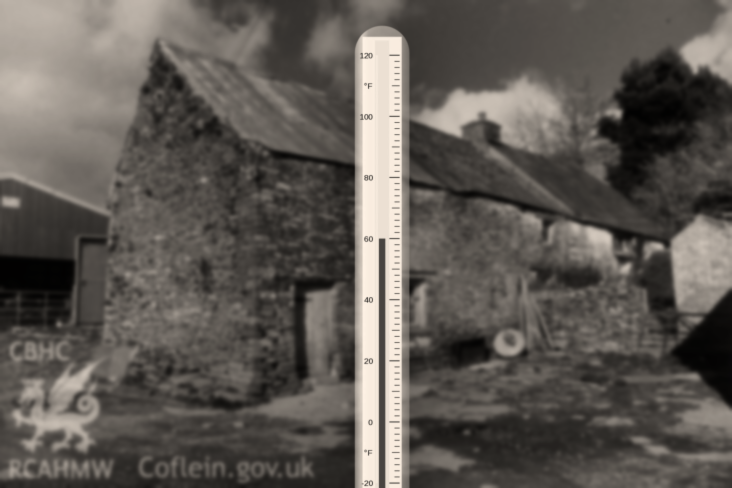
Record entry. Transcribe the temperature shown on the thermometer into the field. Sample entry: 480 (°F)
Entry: 60 (°F)
